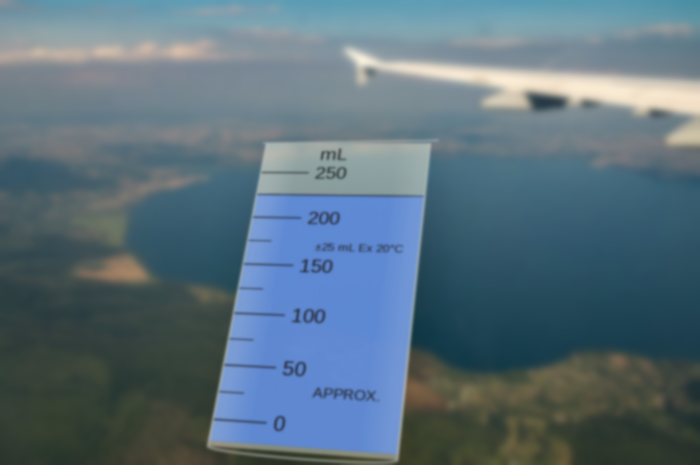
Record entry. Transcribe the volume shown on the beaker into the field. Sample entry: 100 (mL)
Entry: 225 (mL)
